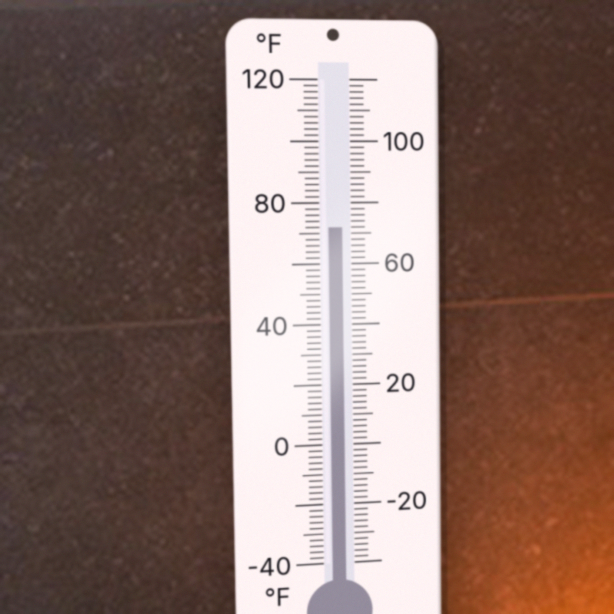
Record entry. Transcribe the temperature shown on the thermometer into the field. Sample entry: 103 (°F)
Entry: 72 (°F)
